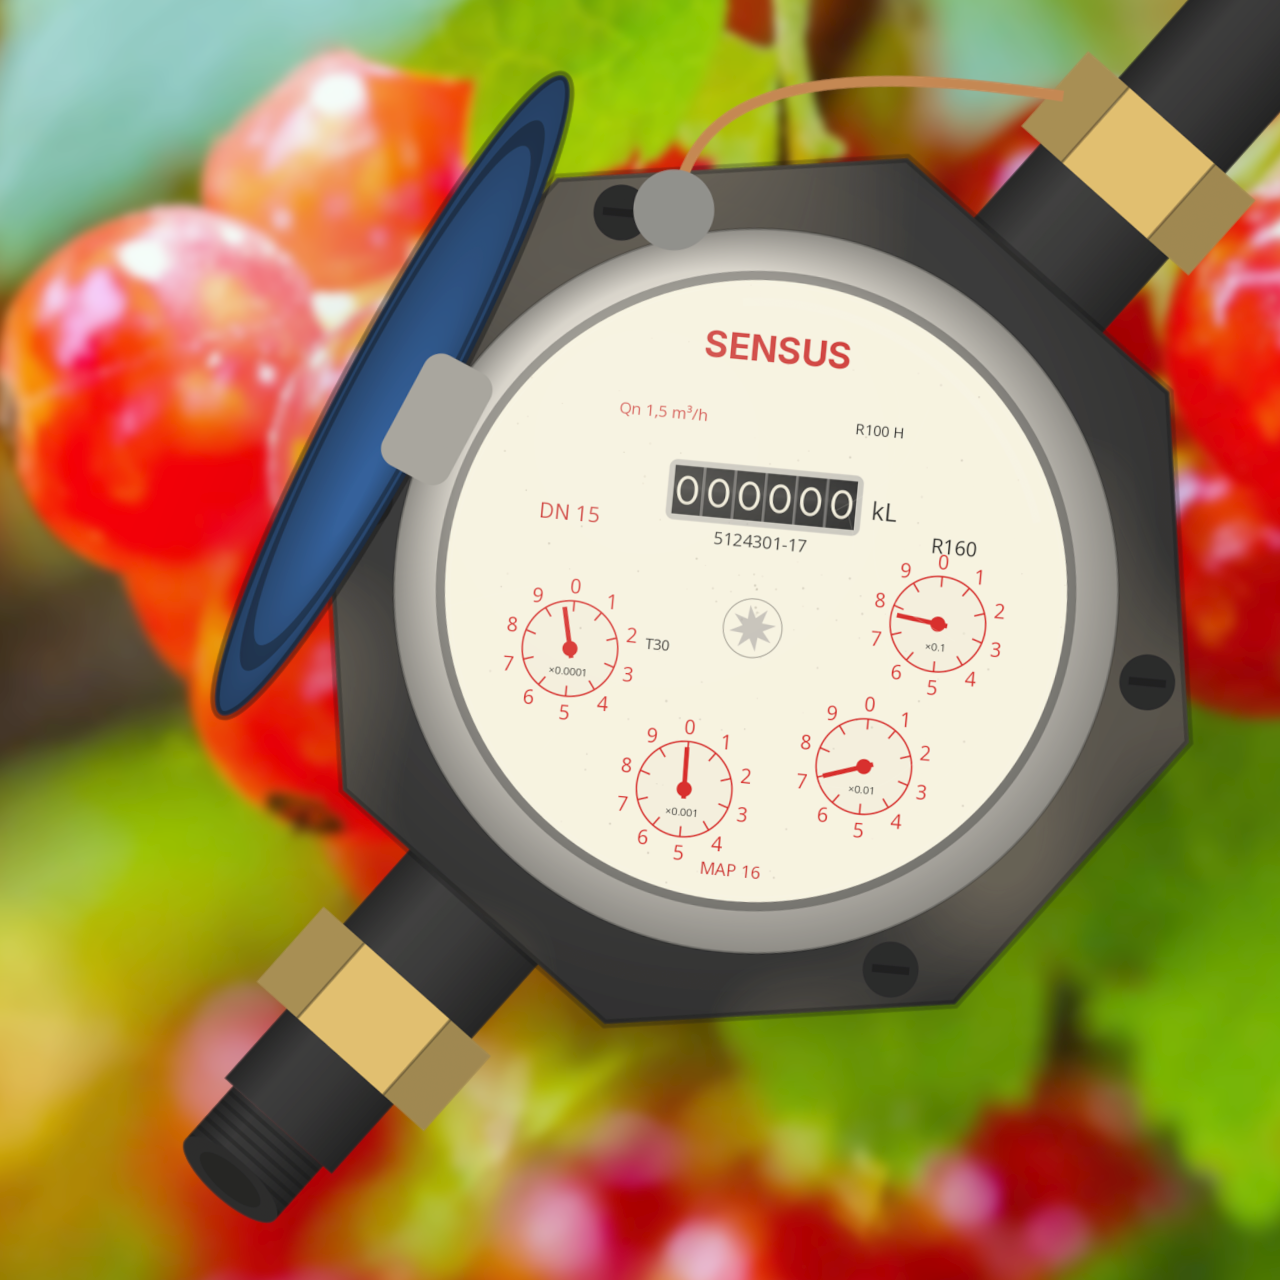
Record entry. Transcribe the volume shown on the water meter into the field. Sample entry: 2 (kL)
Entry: 0.7699 (kL)
